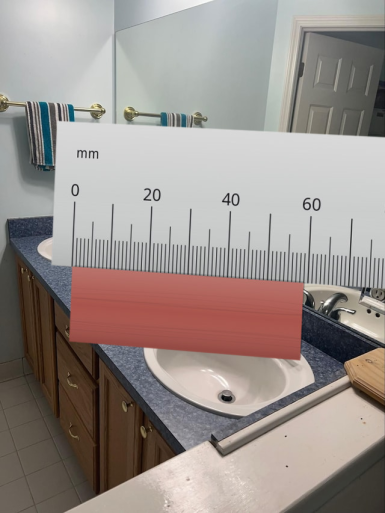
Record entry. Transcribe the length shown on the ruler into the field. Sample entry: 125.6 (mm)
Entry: 59 (mm)
